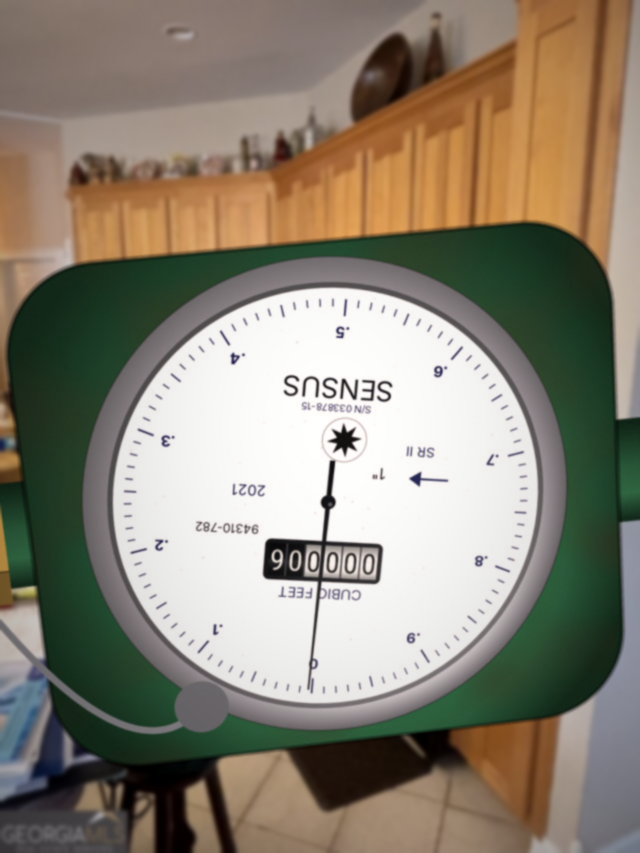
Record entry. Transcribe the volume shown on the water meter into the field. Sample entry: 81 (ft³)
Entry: 6.00 (ft³)
